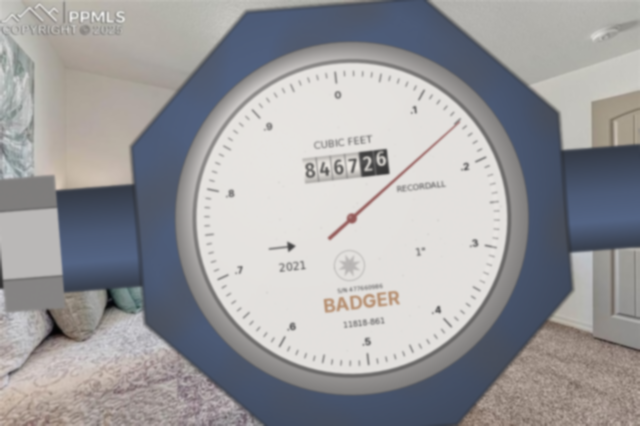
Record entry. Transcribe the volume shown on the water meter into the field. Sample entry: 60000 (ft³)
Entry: 846726.15 (ft³)
